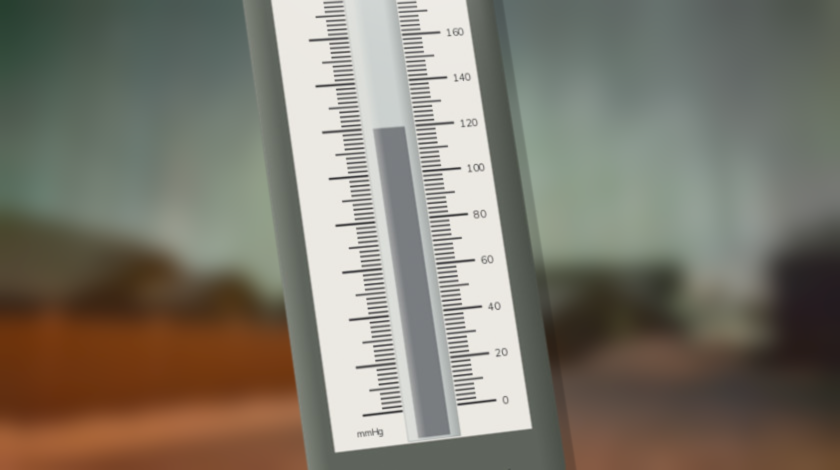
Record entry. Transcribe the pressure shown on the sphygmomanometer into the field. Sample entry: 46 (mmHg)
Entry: 120 (mmHg)
